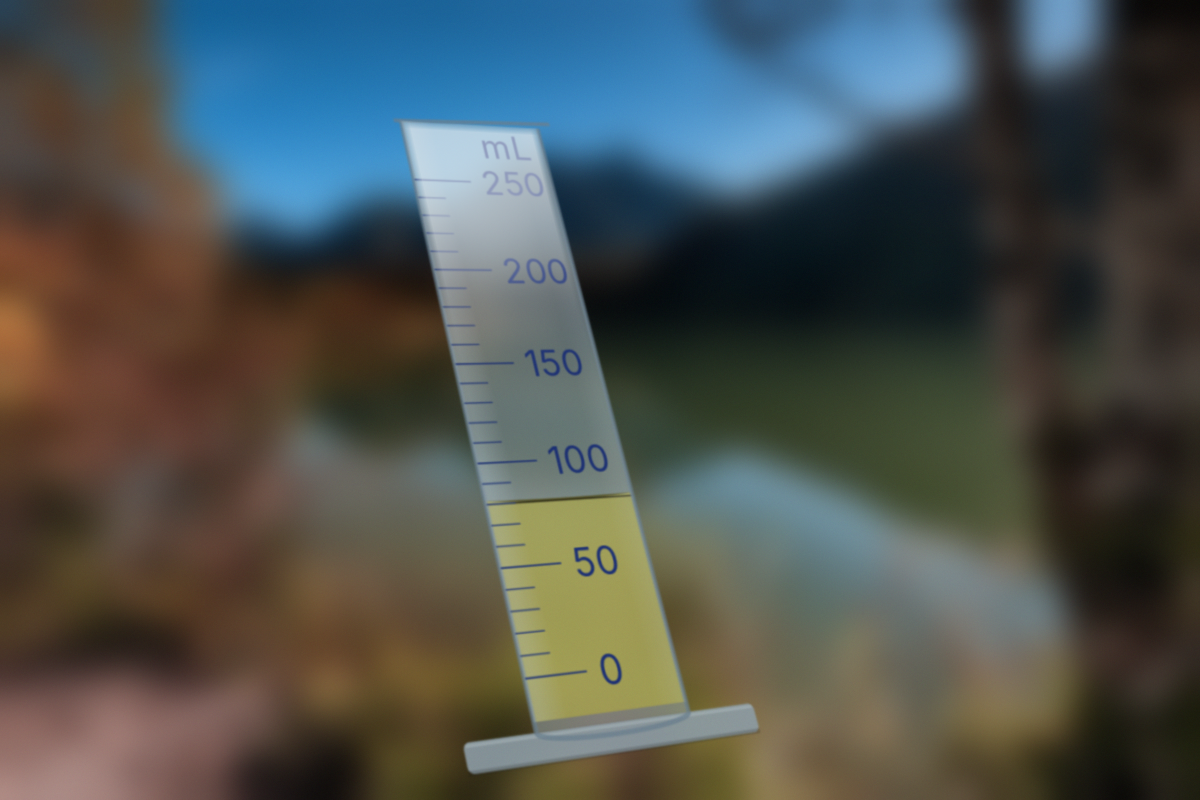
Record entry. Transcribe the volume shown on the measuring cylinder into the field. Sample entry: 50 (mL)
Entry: 80 (mL)
